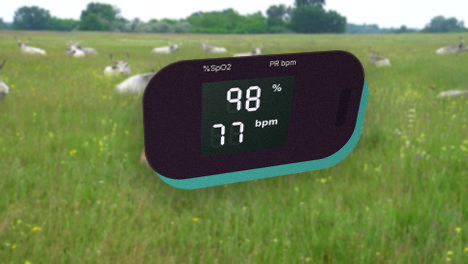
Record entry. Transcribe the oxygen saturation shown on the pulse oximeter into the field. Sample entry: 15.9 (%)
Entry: 98 (%)
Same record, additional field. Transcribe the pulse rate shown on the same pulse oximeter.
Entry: 77 (bpm)
